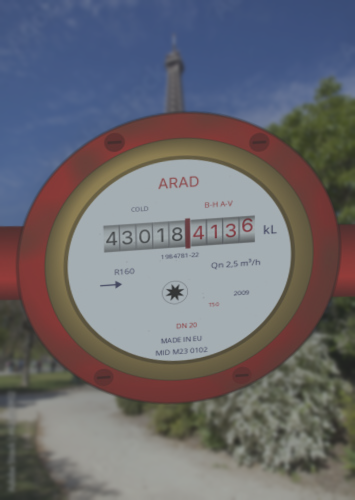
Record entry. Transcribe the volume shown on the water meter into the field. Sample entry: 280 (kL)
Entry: 43018.4136 (kL)
